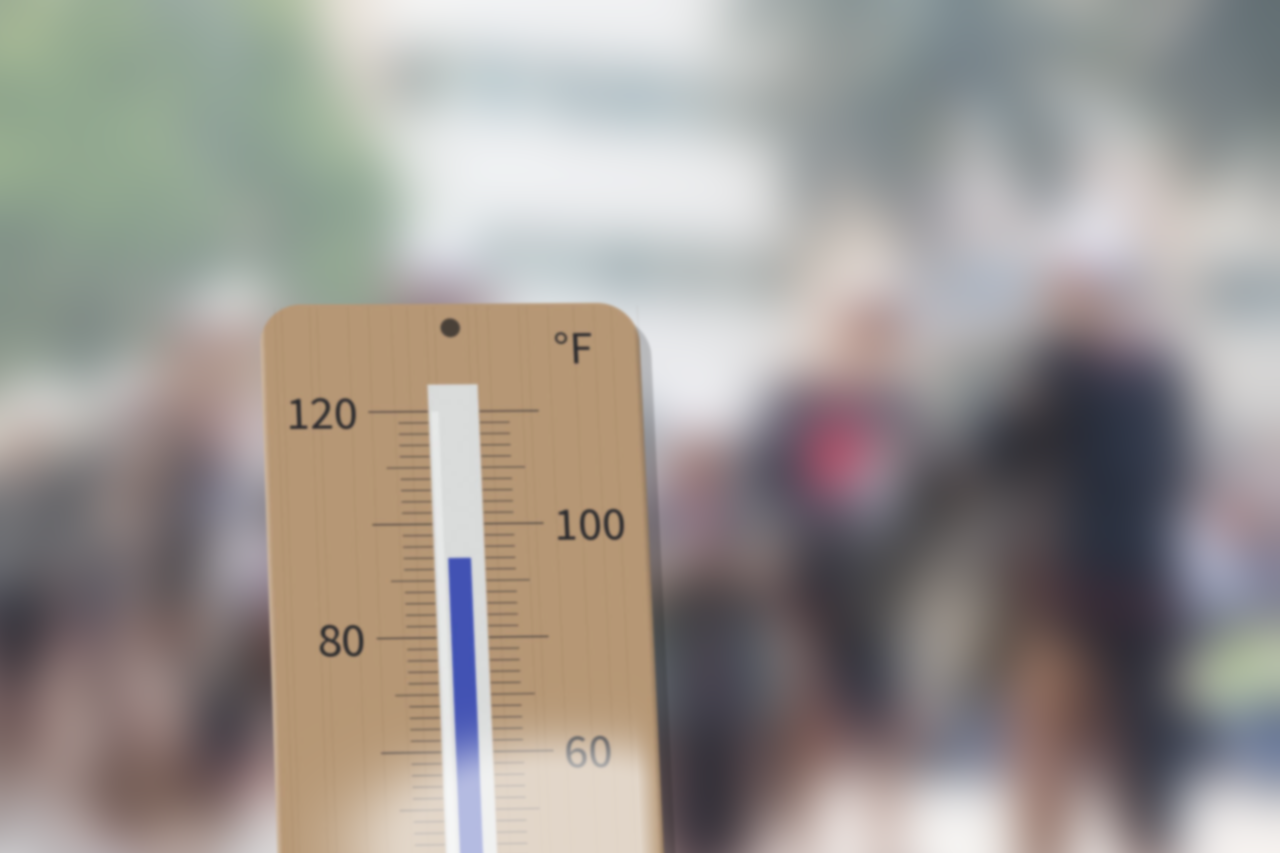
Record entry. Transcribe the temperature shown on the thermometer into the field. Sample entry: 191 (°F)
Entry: 94 (°F)
